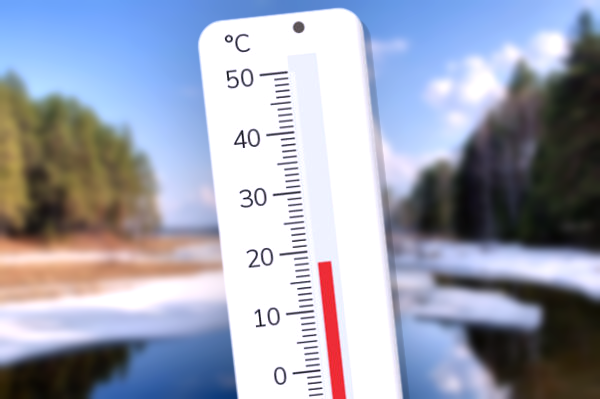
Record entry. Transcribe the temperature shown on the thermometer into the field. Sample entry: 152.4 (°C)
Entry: 18 (°C)
